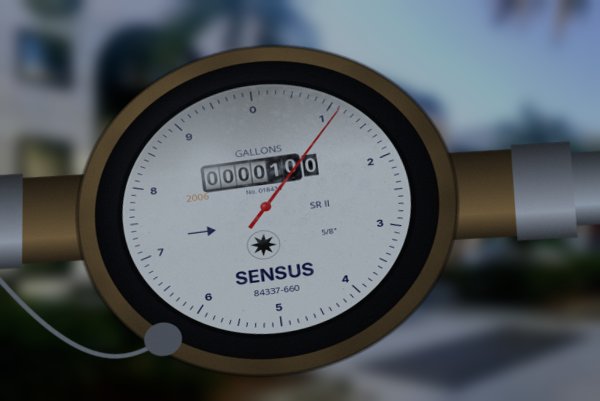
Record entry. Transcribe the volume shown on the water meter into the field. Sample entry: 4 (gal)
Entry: 101.1 (gal)
